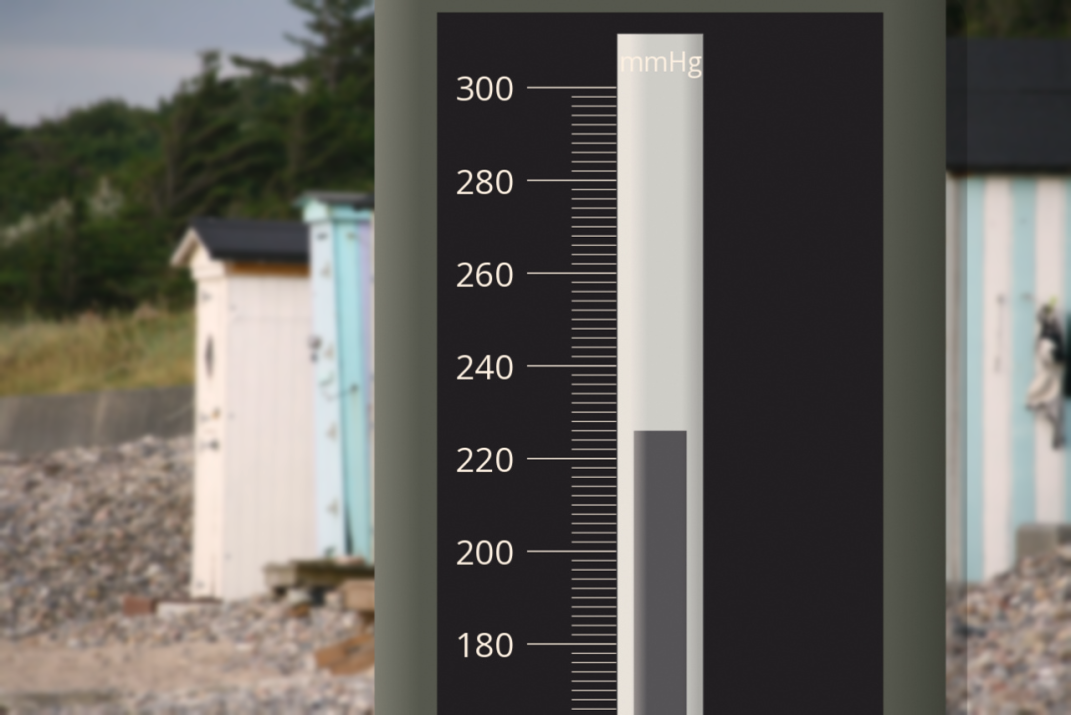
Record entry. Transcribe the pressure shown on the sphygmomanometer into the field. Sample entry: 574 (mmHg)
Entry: 226 (mmHg)
